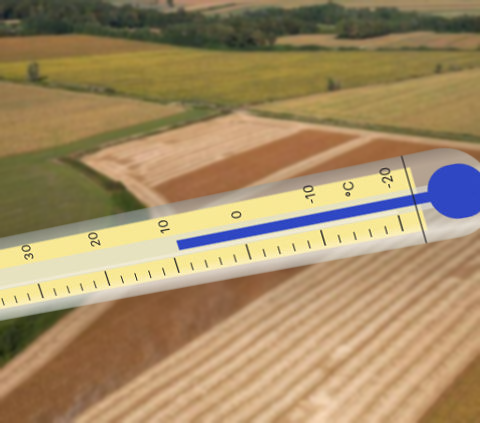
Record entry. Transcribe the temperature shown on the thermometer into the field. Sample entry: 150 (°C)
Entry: 9 (°C)
